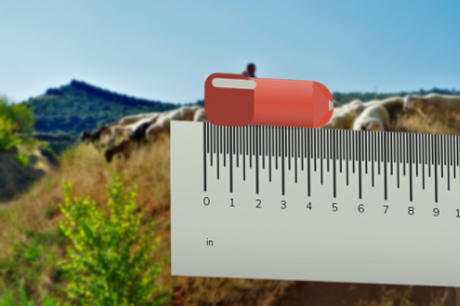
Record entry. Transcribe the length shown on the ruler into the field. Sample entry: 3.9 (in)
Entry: 5 (in)
